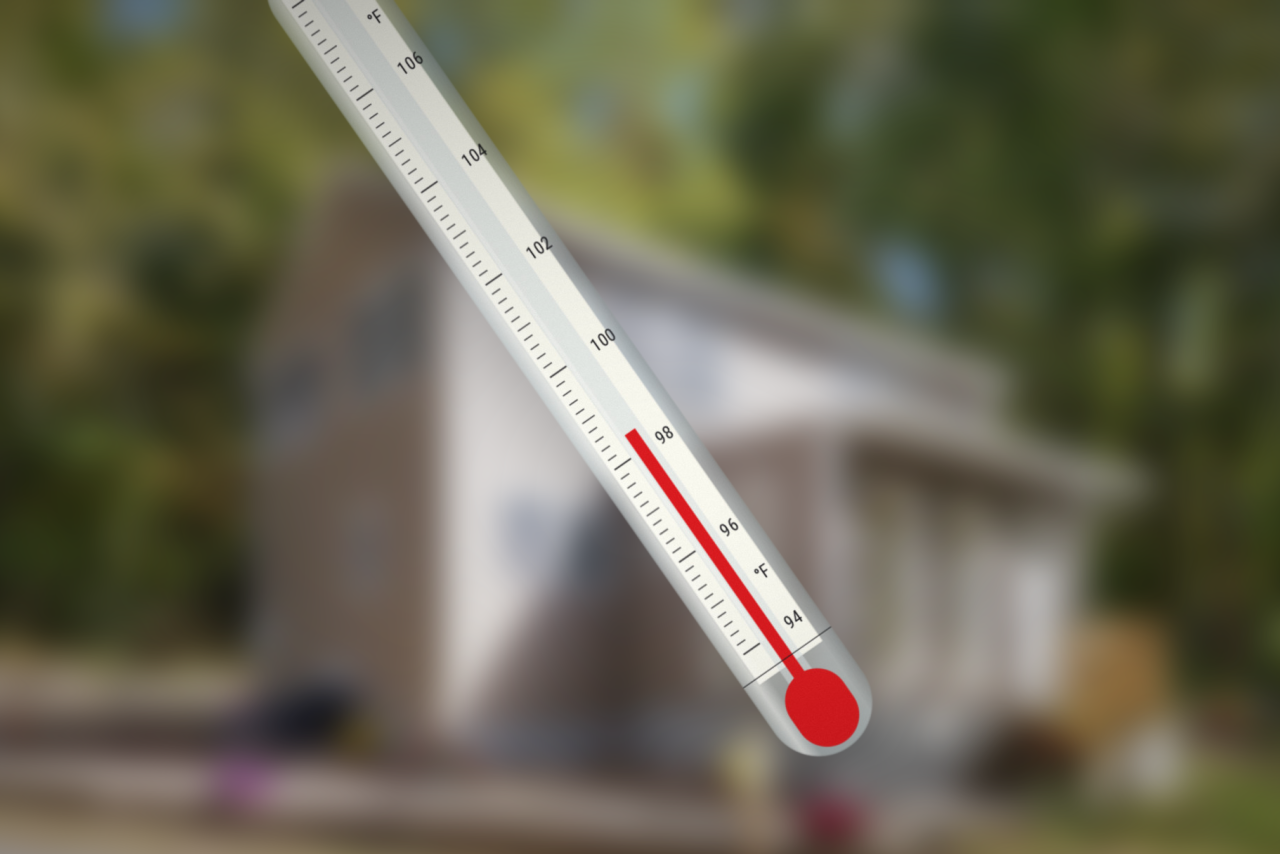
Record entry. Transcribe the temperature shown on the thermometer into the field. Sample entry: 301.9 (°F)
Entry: 98.4 (°F)
